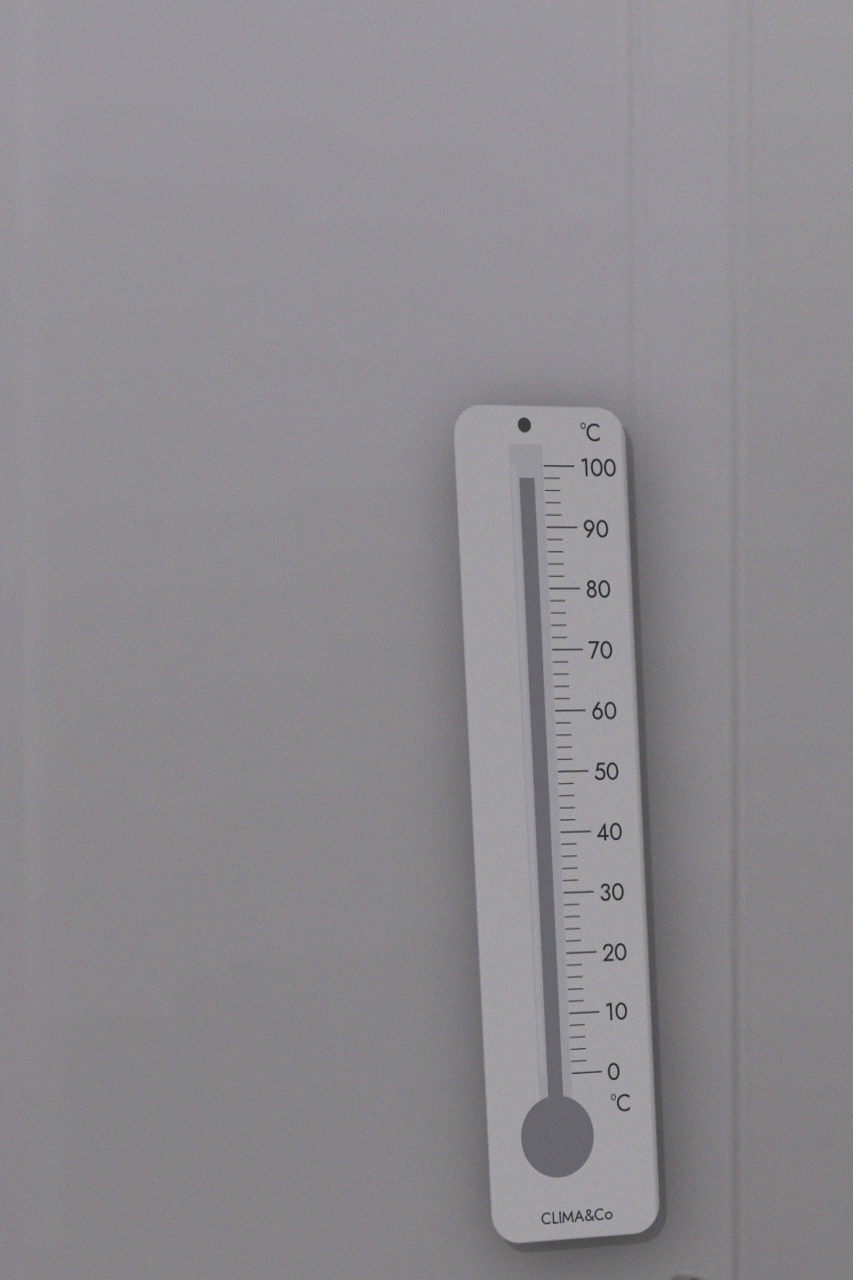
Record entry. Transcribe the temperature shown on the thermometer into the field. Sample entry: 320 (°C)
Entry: 98 (°C)
